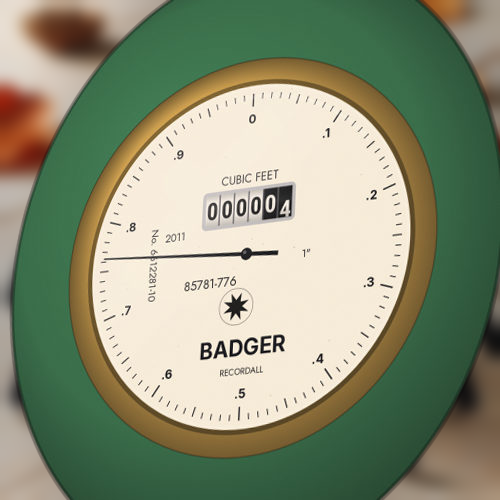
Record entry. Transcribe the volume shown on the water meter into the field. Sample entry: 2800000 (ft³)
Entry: 3.76 (ft³)
